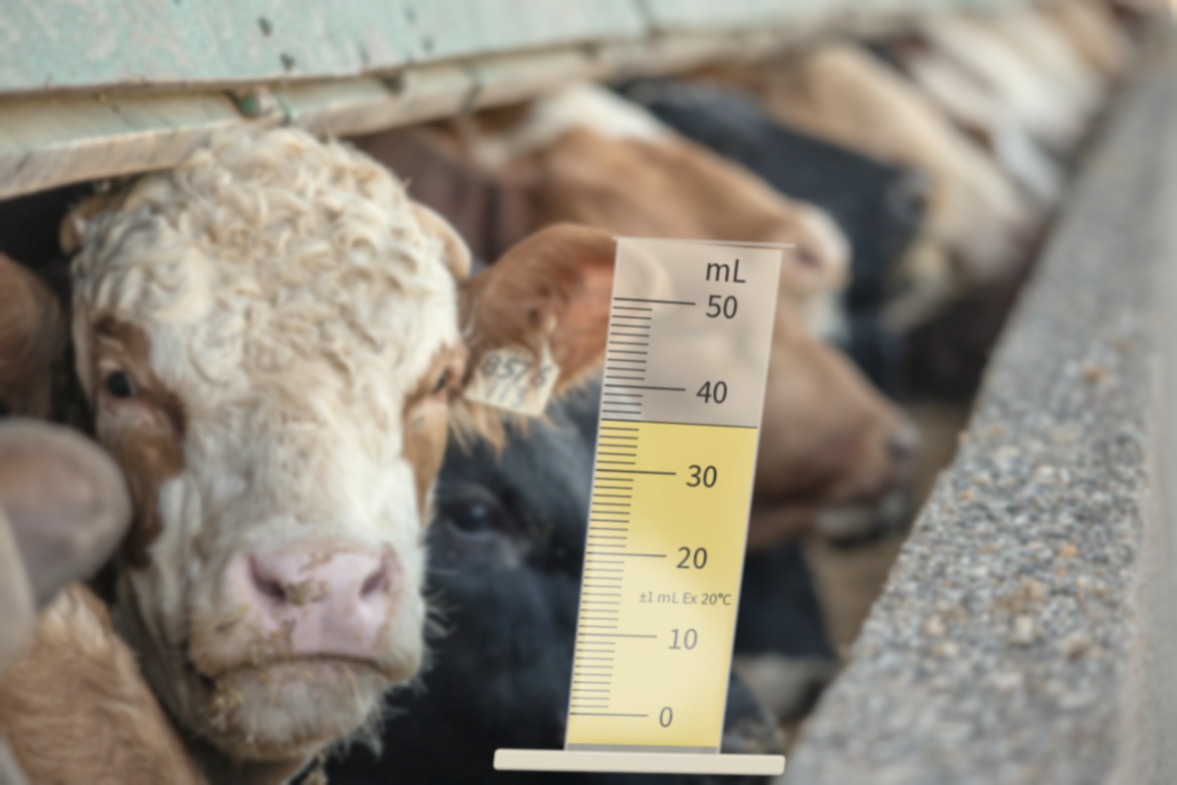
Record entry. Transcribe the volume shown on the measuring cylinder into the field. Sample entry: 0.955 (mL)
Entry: 36 (mL)
